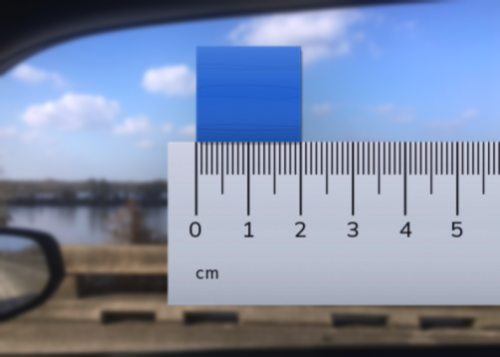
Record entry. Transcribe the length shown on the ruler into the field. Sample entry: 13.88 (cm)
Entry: 2 (cm)
